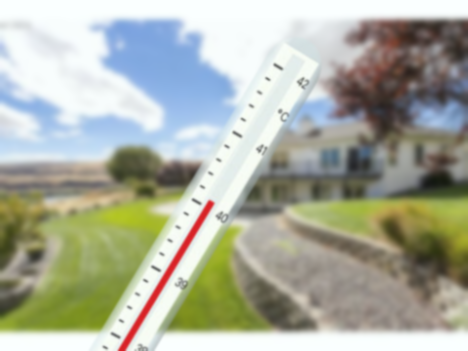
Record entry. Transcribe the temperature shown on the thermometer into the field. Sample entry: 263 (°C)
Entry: 40.1 (°C)
